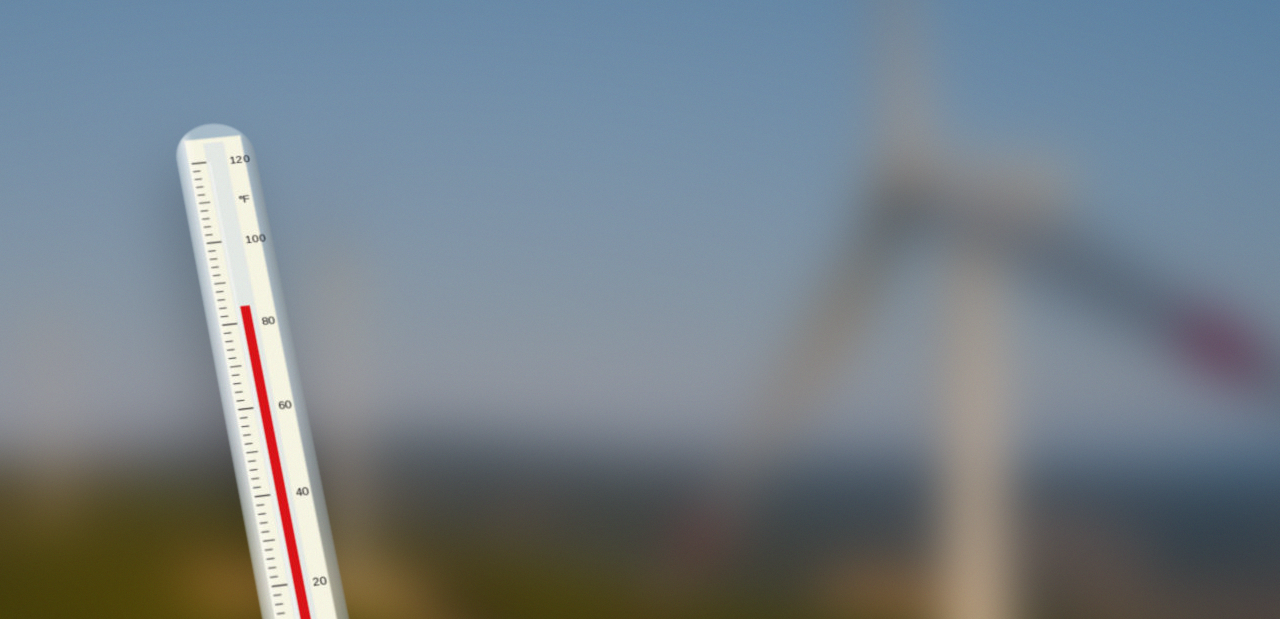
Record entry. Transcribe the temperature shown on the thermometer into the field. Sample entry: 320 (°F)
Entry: 84 (°F)
